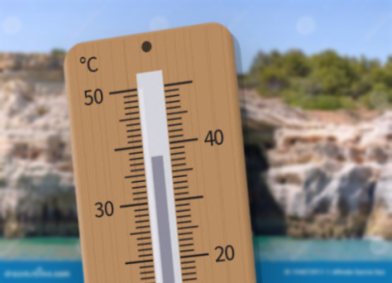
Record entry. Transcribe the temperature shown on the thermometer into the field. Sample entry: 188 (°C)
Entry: 38 (°C)
